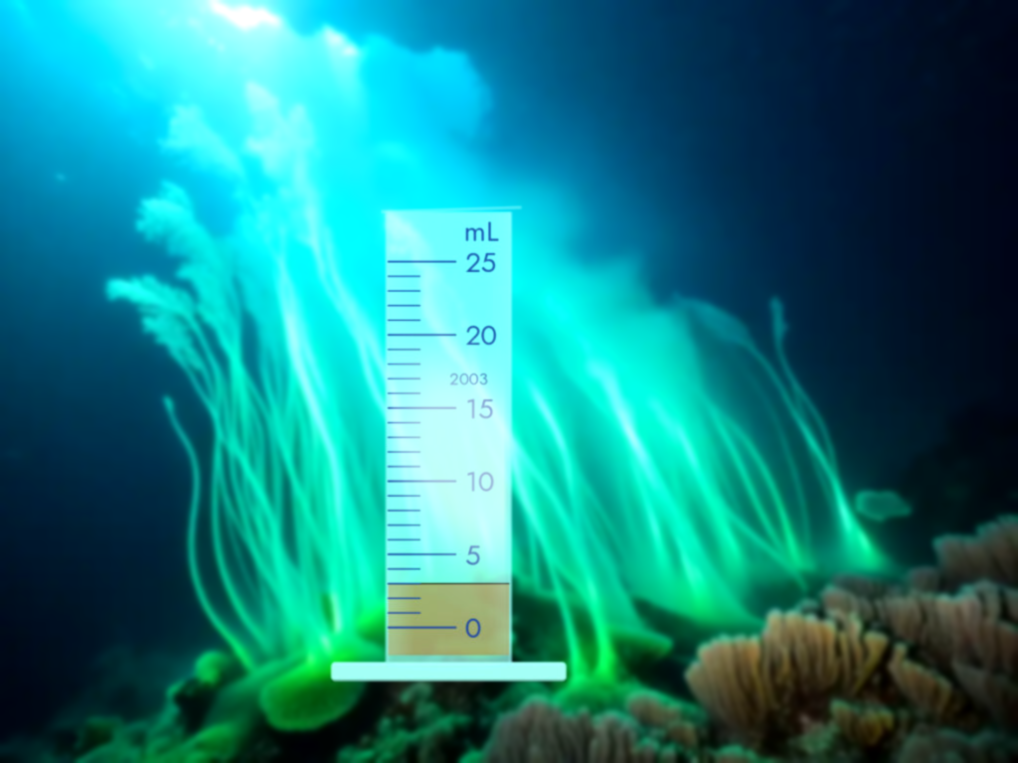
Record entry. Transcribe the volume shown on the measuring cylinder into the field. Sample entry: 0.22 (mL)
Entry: 3 (mL)
